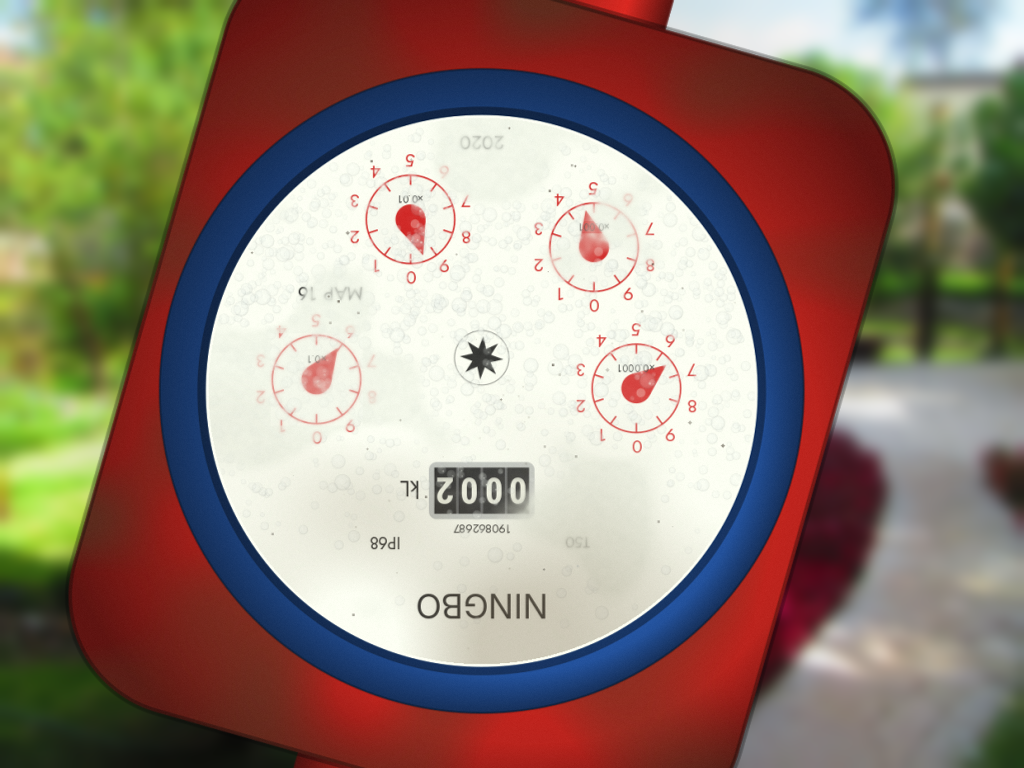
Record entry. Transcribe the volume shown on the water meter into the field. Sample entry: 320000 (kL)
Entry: 2.5946 (kL)
